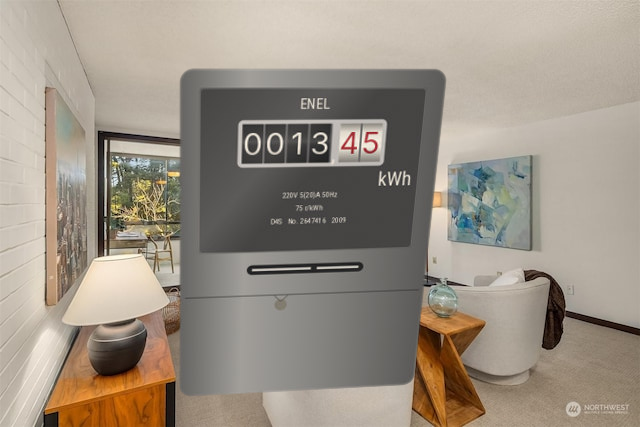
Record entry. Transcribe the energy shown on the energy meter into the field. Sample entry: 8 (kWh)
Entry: 13.45 (kWh)
